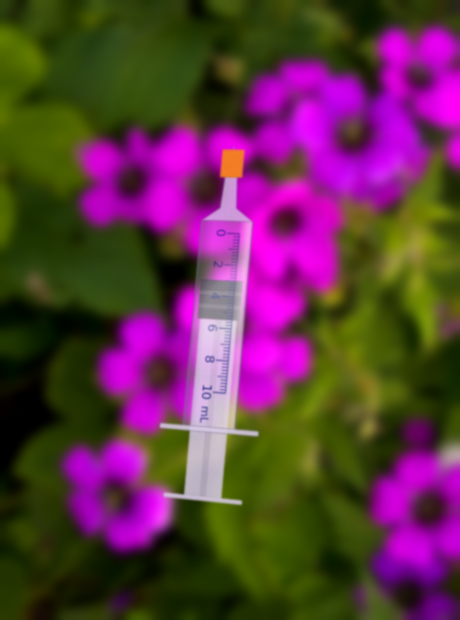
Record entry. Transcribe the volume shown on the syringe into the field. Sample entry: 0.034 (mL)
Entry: 3 (mL)
